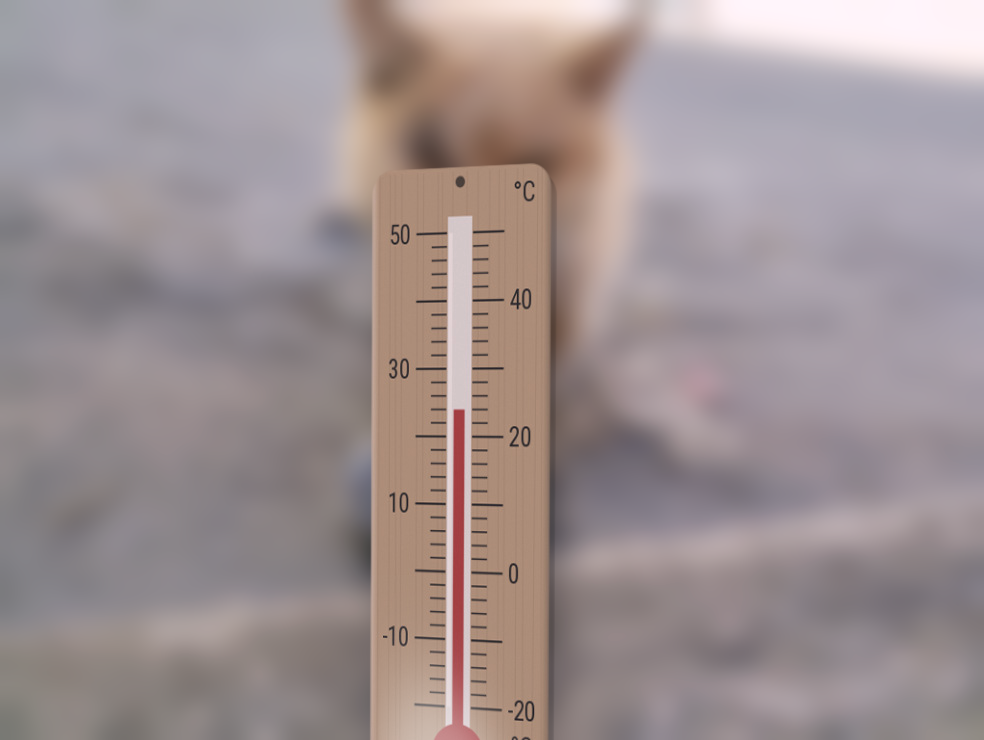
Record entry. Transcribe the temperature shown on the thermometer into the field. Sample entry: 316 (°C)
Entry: 24 (°C)
